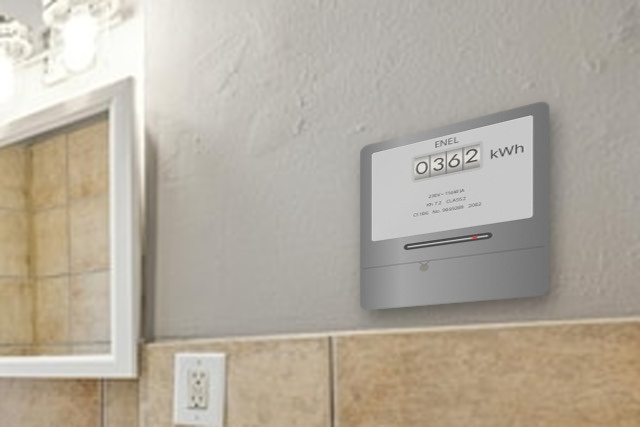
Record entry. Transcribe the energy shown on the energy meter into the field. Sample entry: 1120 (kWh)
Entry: 362 (kWh)
